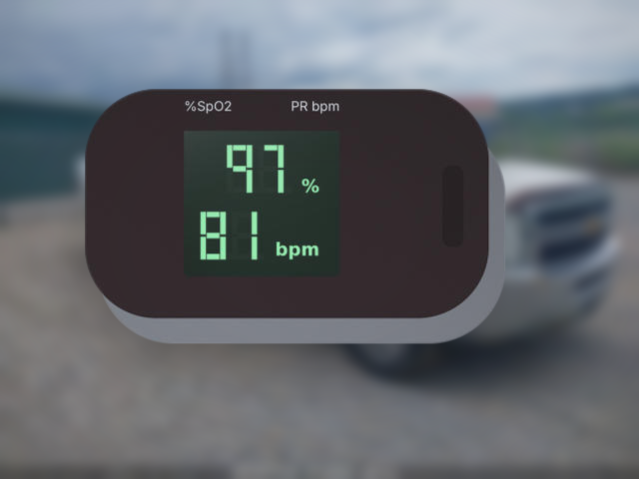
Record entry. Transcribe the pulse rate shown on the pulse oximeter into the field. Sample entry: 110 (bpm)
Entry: 81 (bpm)
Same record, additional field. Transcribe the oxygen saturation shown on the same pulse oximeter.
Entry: 97 (%)
